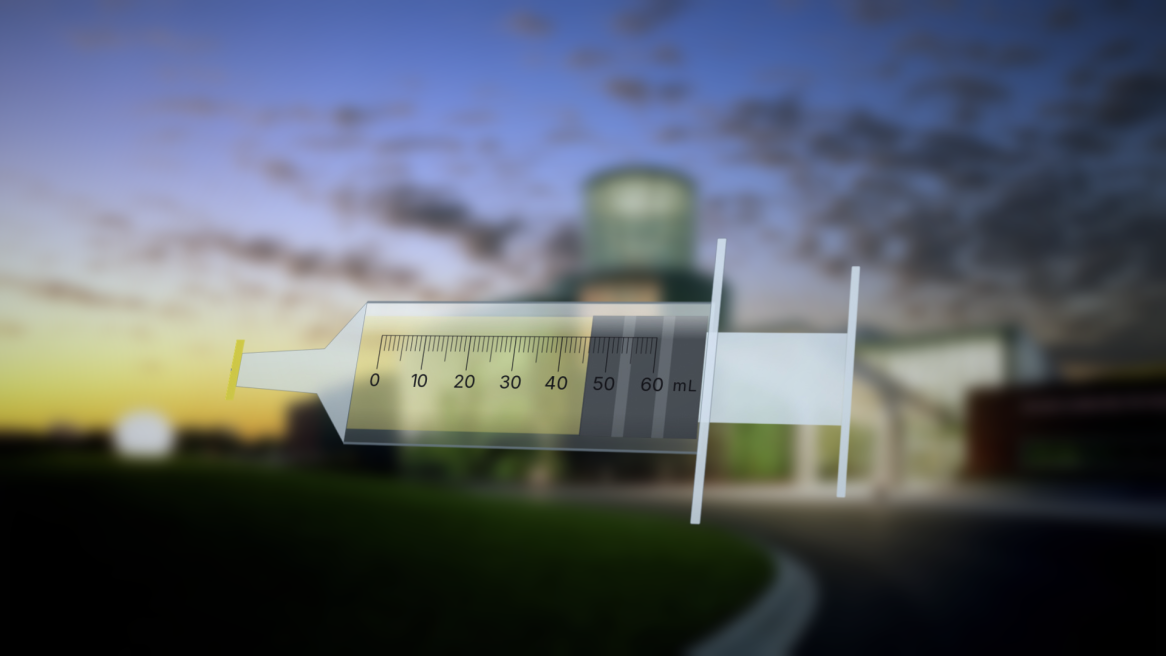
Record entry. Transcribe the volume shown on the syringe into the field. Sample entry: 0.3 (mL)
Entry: 46 (mL)
